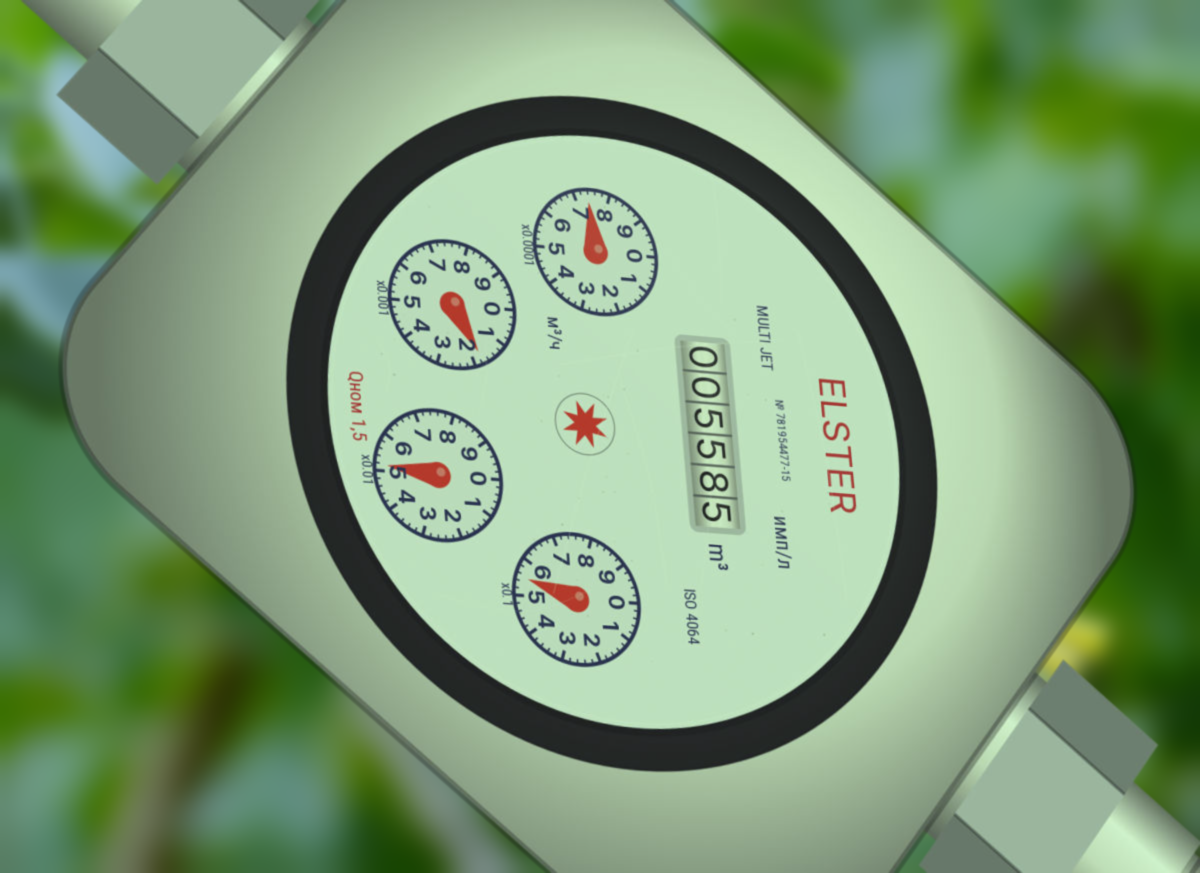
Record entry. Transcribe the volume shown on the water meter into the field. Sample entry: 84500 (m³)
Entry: 5585.5517 (m³)
